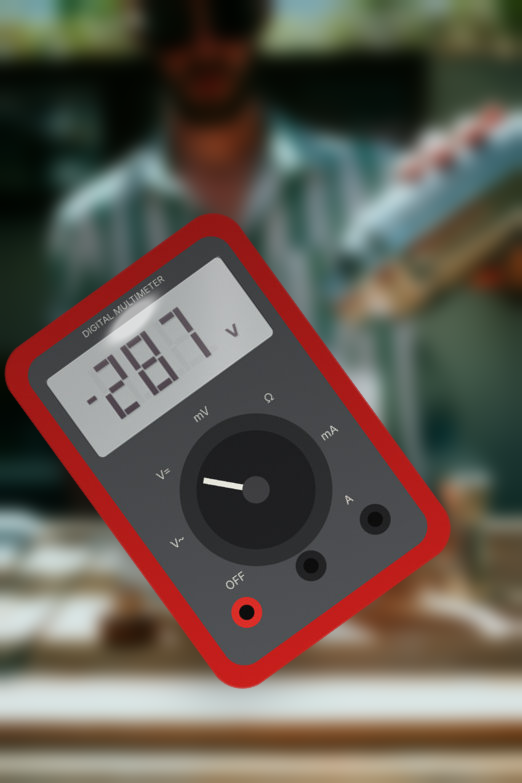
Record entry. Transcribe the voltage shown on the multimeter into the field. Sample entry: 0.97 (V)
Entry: -287 (V)
